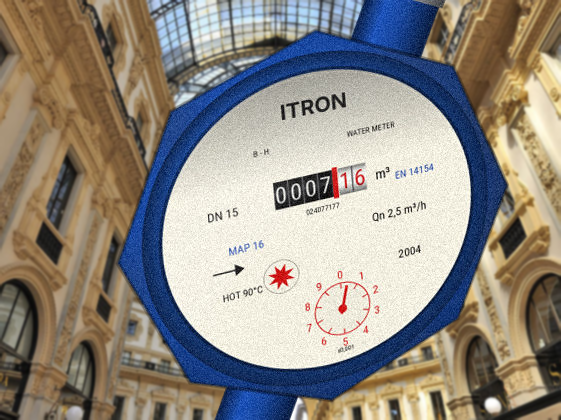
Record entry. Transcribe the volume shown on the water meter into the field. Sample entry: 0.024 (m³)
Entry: 7.160 (m³)
